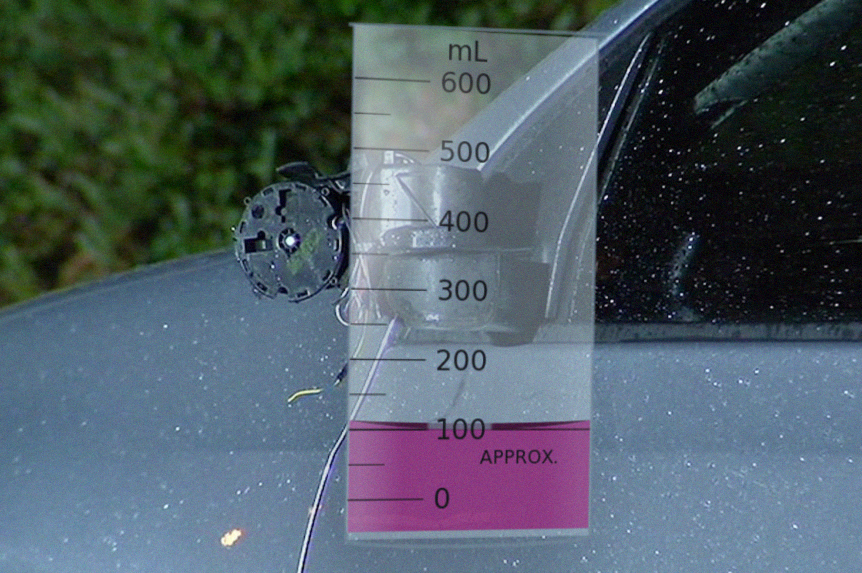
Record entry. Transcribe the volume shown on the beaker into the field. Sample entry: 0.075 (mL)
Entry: 100 (mL)
